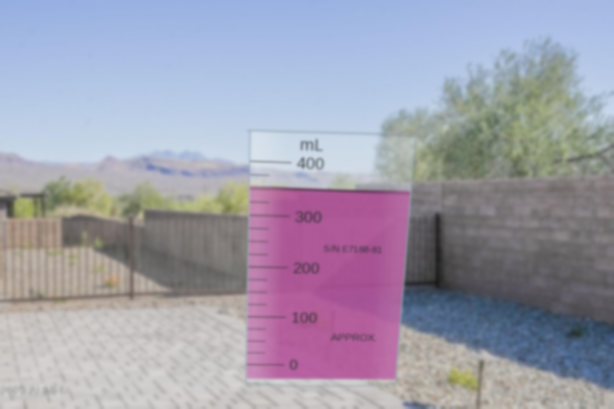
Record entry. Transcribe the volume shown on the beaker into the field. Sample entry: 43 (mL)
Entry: 350 (mL)
